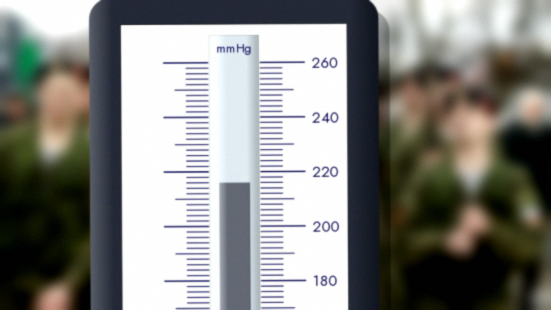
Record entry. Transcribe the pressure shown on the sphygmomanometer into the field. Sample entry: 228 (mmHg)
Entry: 216 (mmHg)
